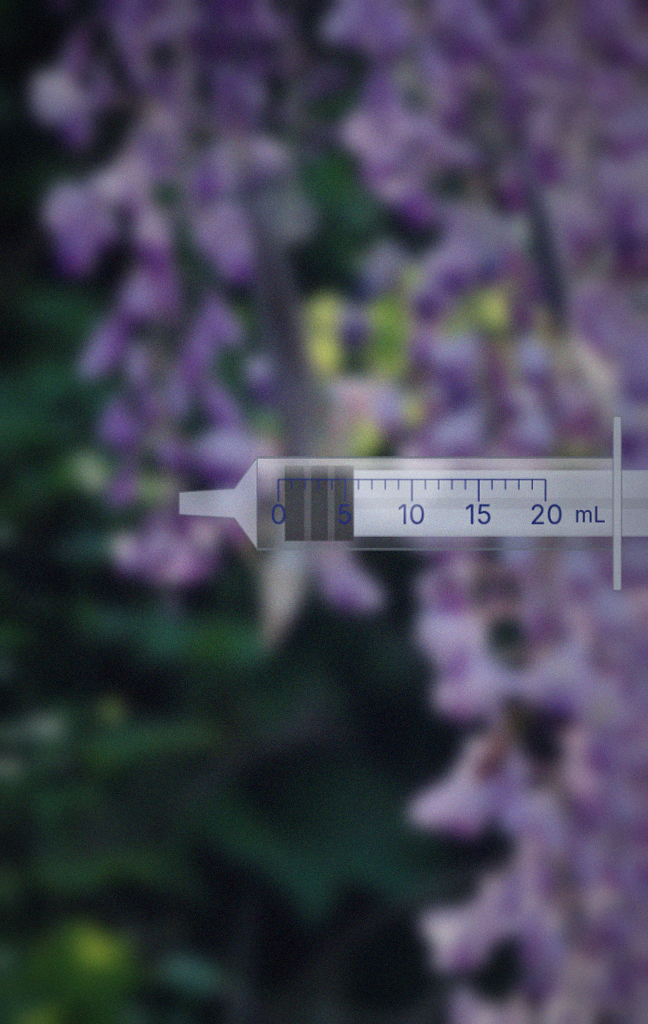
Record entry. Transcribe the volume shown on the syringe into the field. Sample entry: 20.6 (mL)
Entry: 0.5 (mL)
